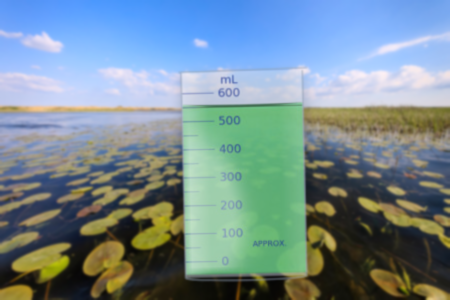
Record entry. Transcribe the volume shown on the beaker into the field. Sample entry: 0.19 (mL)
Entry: 550 (mL)
